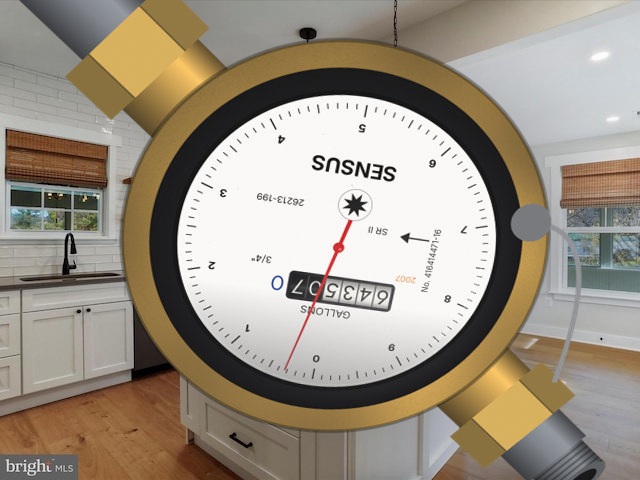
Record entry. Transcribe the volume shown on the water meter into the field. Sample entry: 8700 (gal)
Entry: 6435070.3 (gal)
